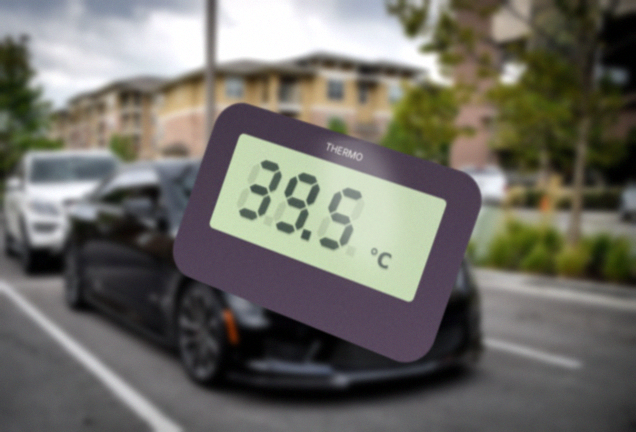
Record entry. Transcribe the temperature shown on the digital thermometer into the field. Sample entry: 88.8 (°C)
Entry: 39.5 (°C)
